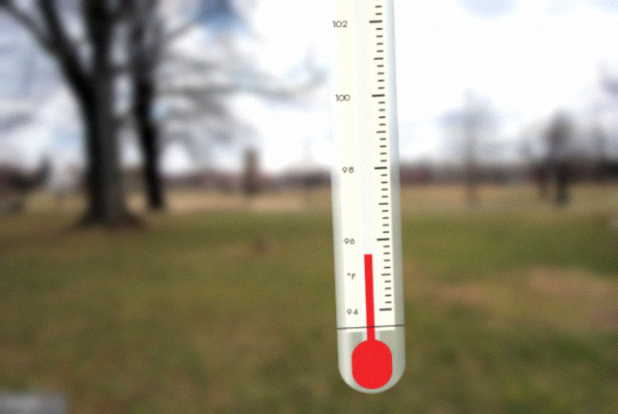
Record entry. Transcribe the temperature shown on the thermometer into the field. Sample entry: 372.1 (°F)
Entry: 95.6 (°F)
